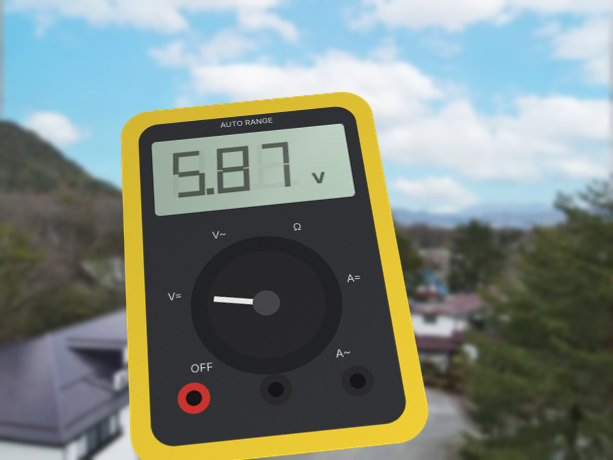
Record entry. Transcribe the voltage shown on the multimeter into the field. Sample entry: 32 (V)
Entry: 5.87 (V)
